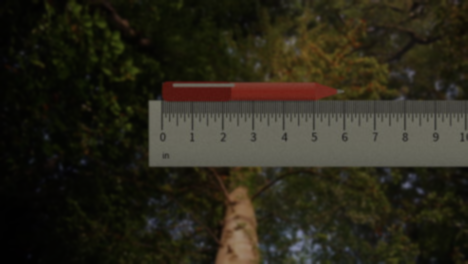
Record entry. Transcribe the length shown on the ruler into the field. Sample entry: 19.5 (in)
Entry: 6 (in)
